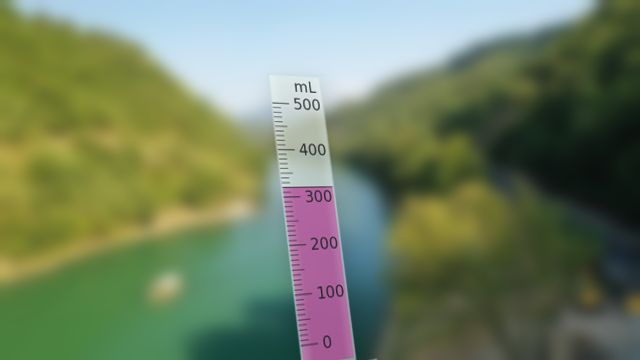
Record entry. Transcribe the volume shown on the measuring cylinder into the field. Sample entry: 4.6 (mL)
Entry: 320 (mL)
